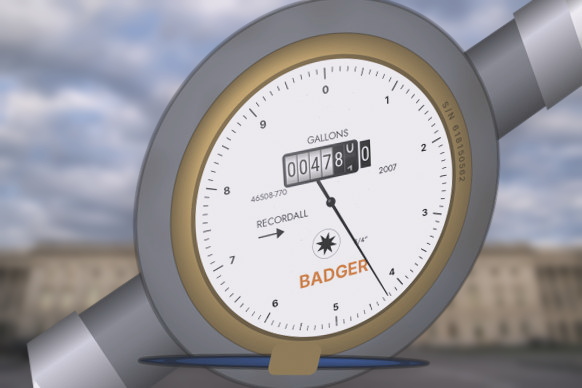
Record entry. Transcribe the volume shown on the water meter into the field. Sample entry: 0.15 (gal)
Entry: 47804.2 (gal)
